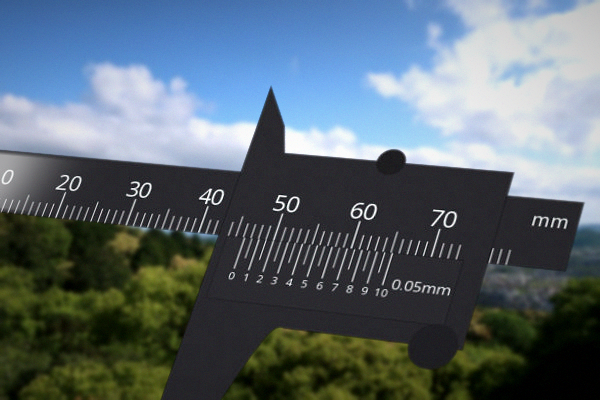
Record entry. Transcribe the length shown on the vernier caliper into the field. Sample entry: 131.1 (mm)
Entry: 46.2 (mm)
